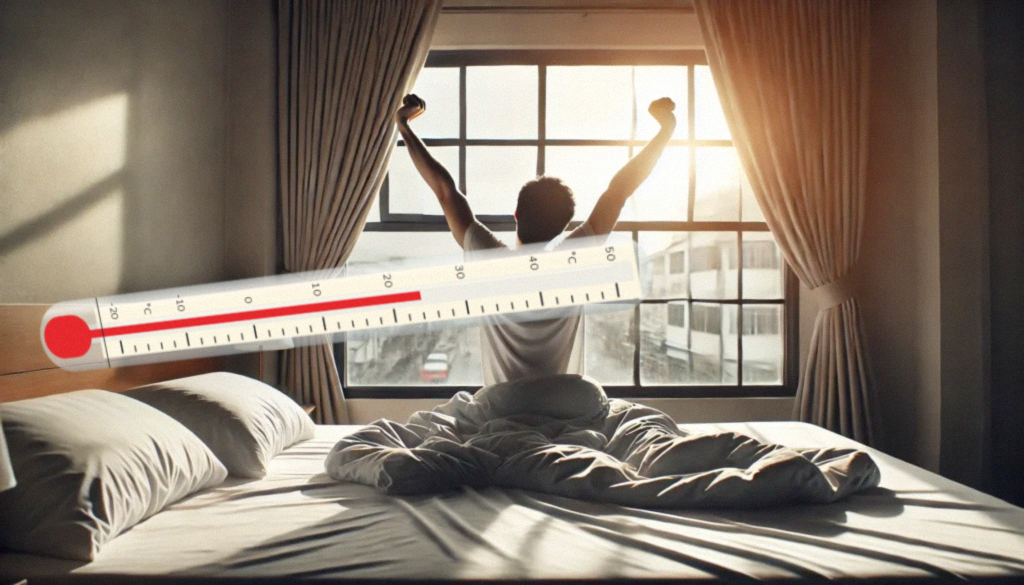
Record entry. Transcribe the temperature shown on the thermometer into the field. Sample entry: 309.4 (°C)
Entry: 24 (°C)
